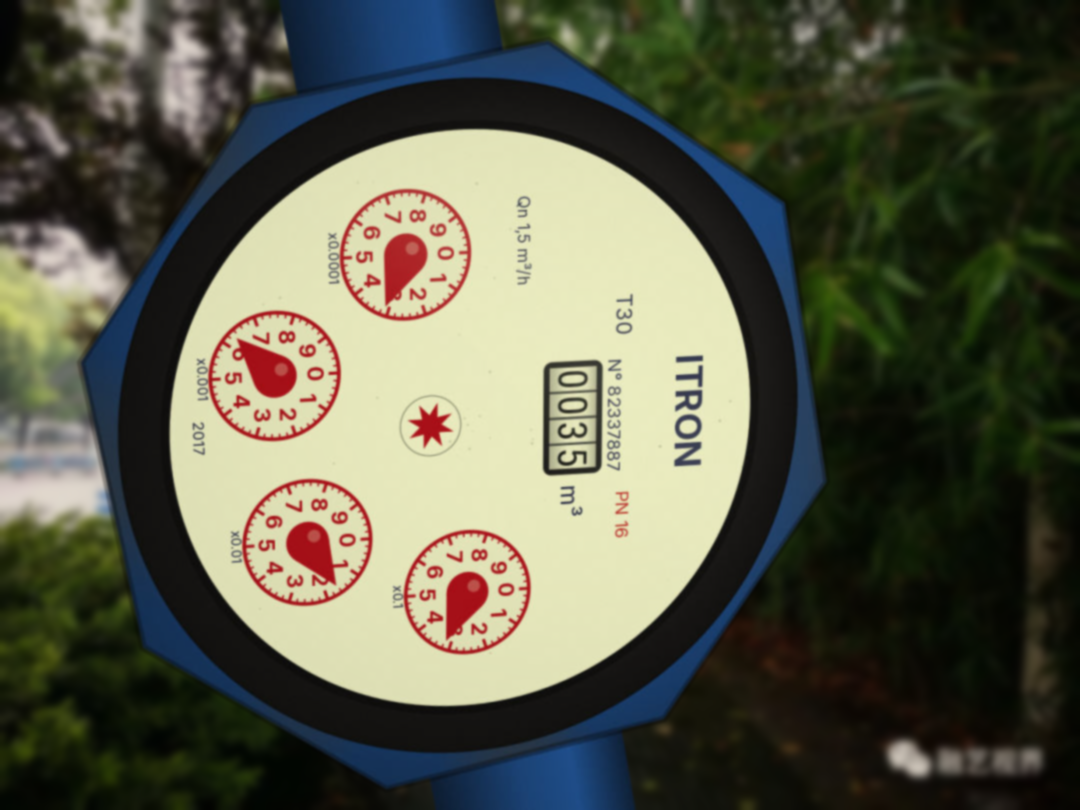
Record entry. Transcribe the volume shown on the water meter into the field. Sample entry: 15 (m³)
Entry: 35.3163 (m³)
